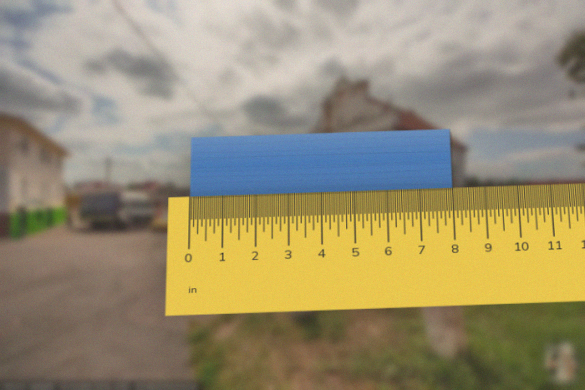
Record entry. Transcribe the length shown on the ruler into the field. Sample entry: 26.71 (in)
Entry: 8 (in)
